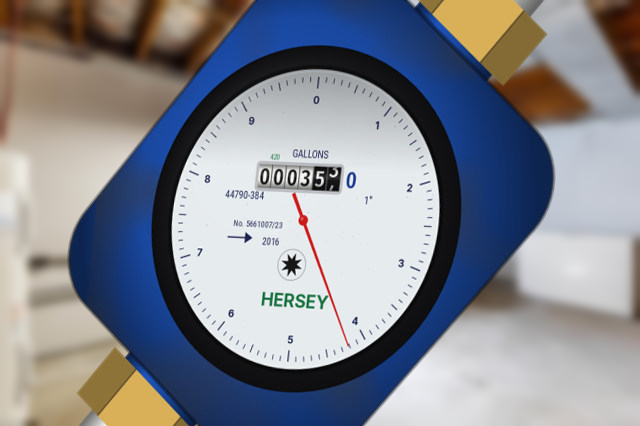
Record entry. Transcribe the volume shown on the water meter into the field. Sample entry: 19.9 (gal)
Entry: 3534.2 (gal)
